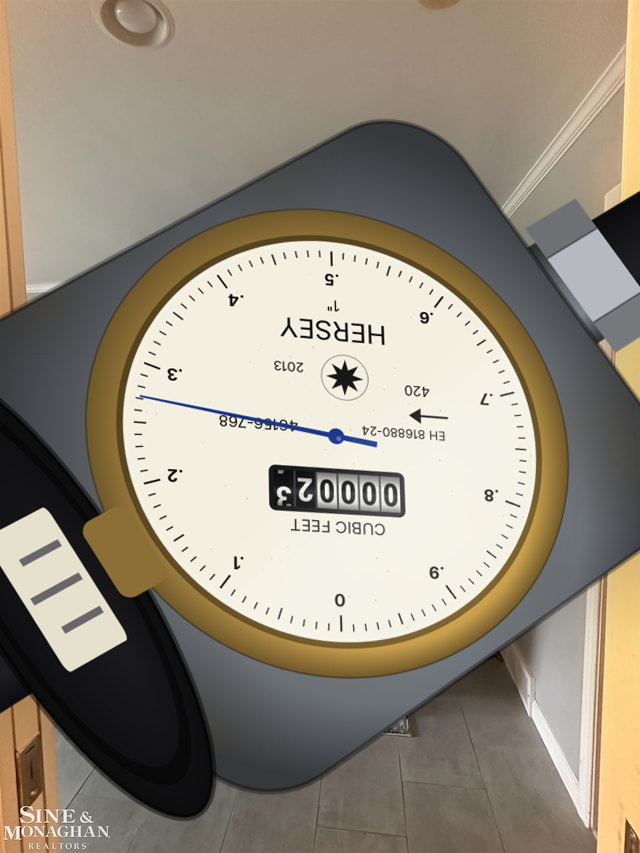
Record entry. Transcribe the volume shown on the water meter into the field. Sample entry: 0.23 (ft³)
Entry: 23.27 (ft³)
